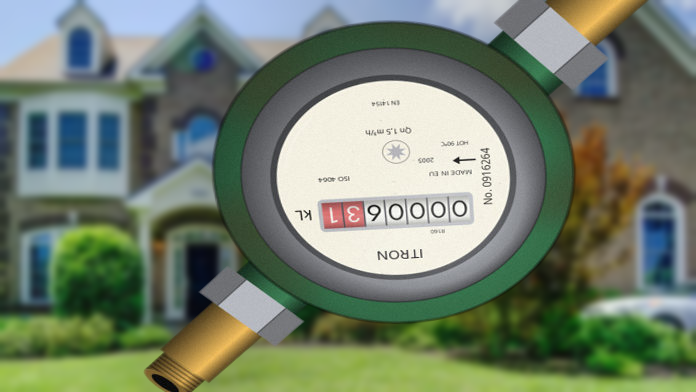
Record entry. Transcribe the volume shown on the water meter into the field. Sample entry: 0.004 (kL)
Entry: 6.31 (kL)
